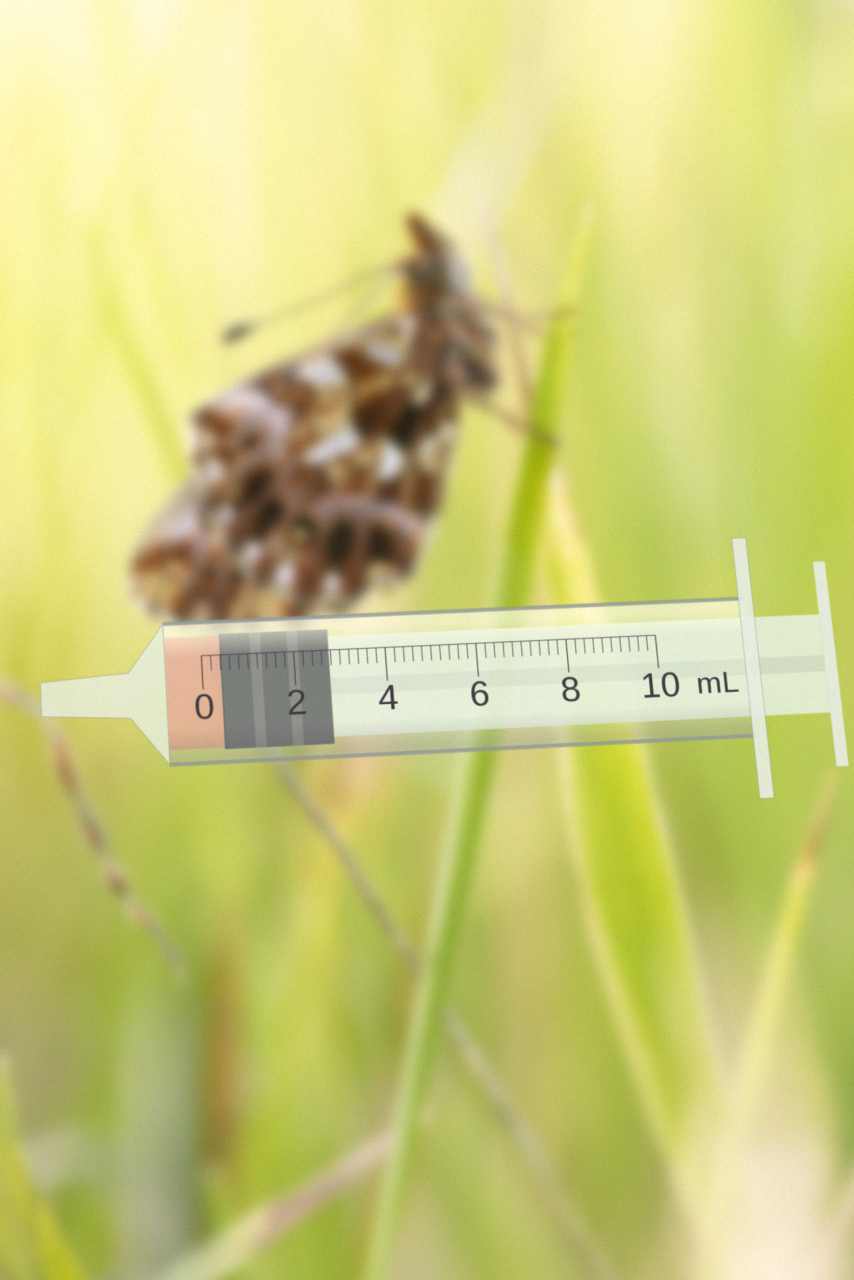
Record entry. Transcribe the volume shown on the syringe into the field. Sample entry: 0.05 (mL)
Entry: 0.4 (mL)
